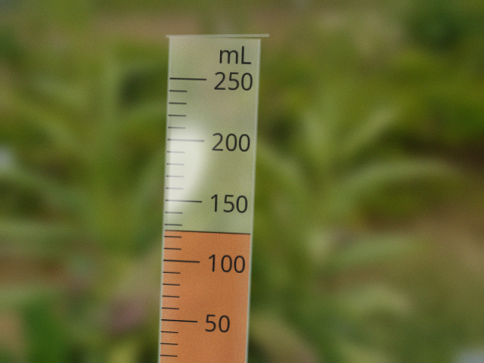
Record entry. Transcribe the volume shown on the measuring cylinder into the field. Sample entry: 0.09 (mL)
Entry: 125 (mL)
